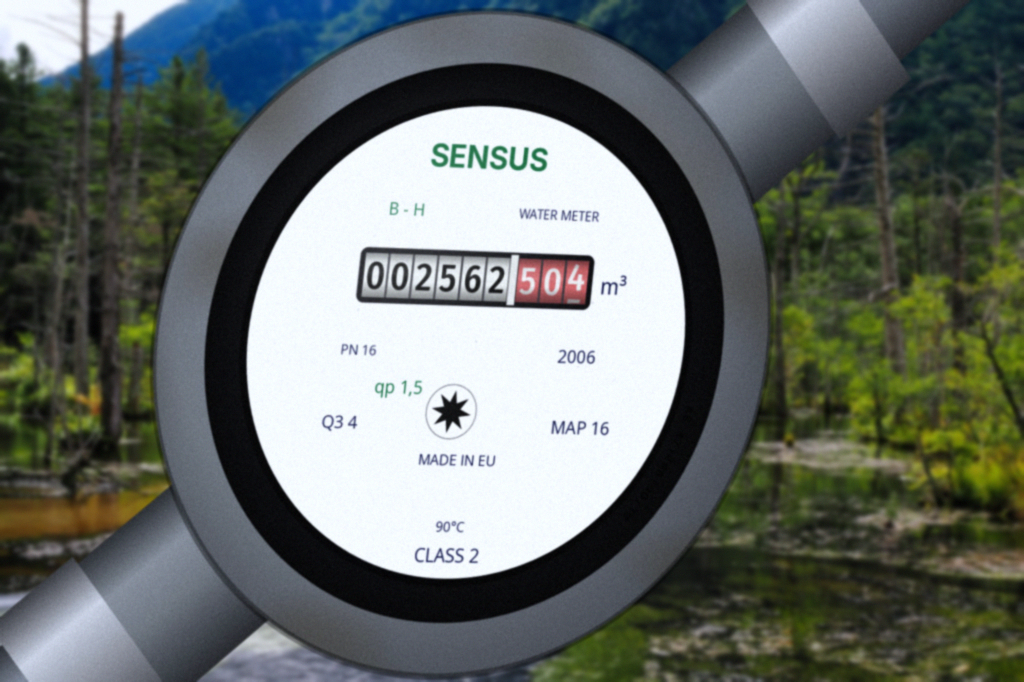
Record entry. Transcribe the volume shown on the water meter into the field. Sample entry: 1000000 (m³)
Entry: 2562.504 (m³)
